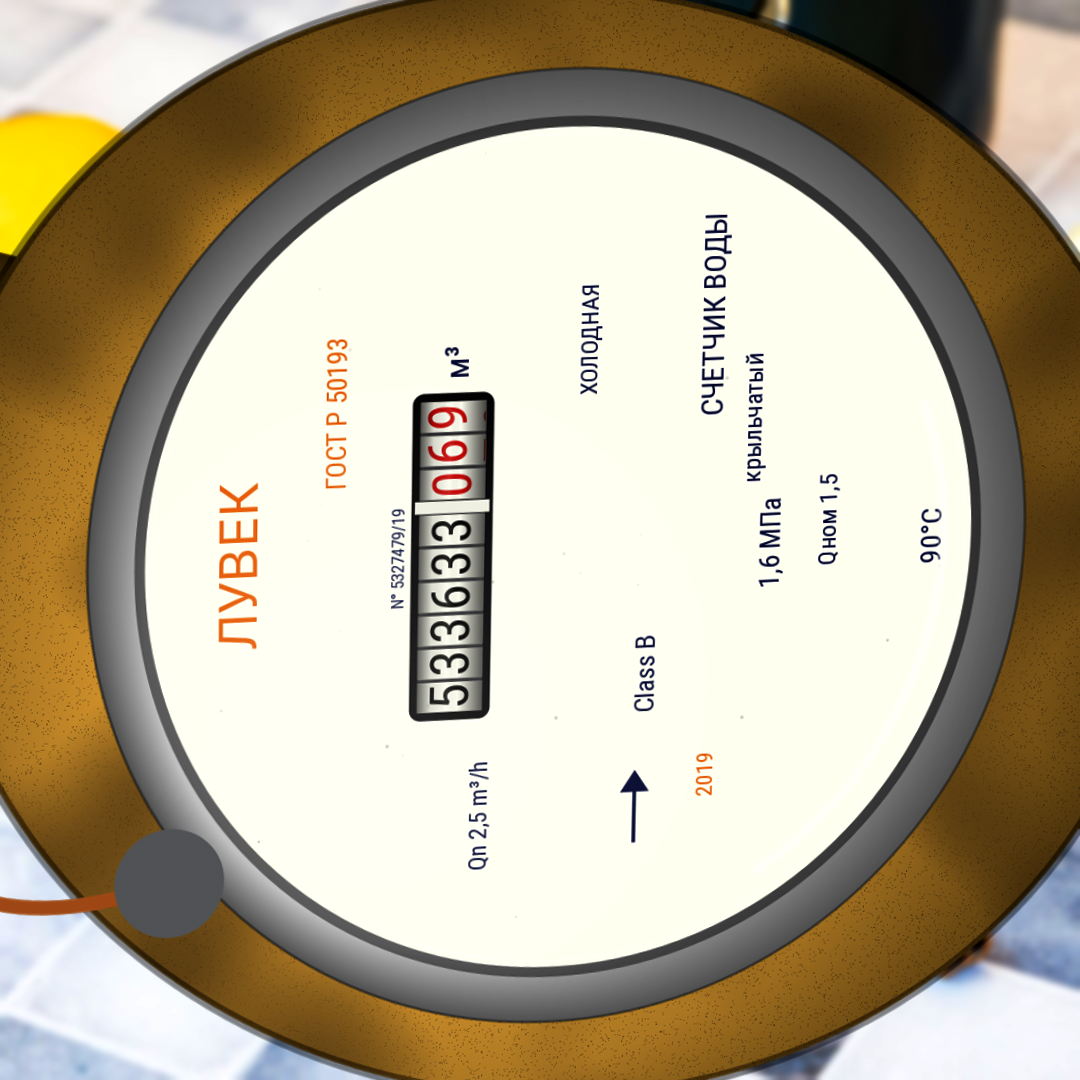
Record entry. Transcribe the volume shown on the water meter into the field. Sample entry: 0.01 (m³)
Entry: 533633.069 (m³)
